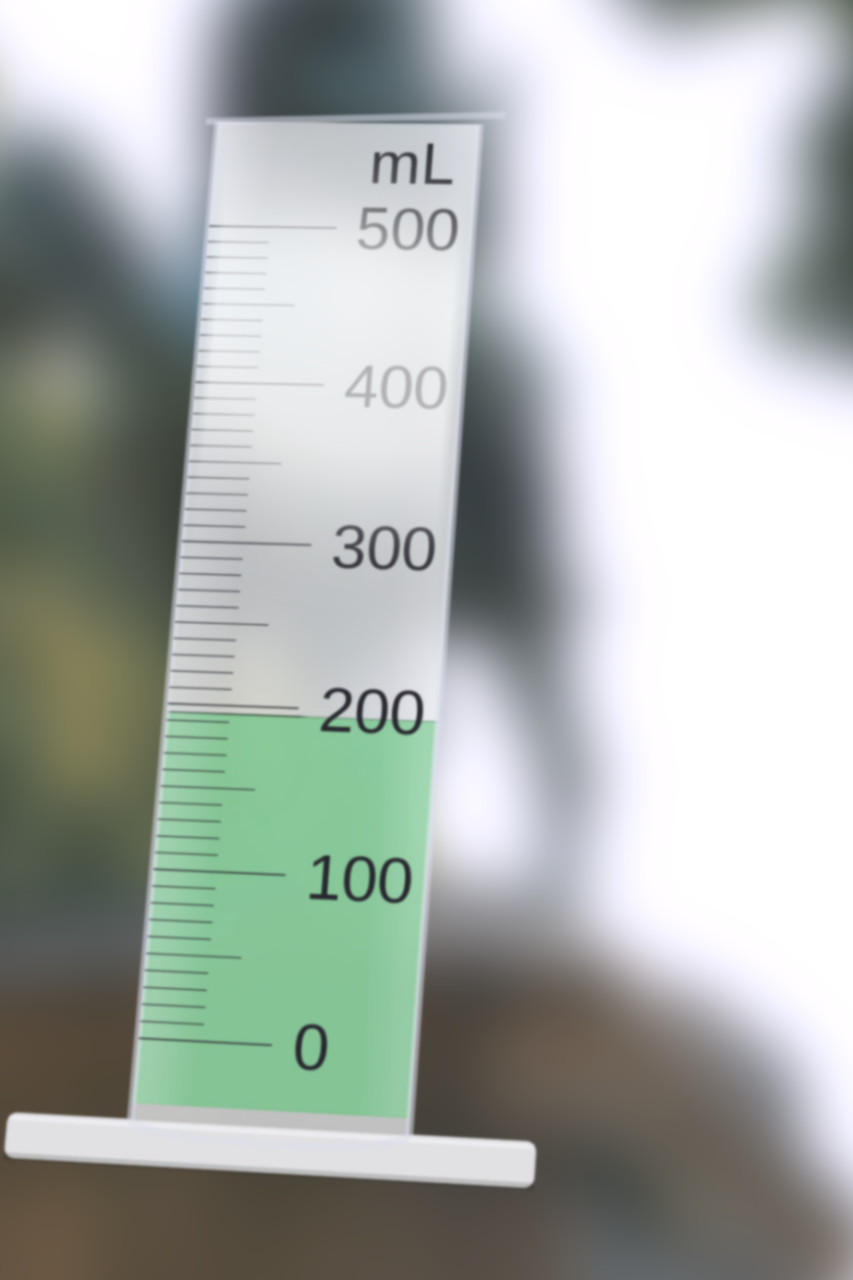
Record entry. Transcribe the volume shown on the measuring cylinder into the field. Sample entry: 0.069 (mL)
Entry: 195 (mL)
